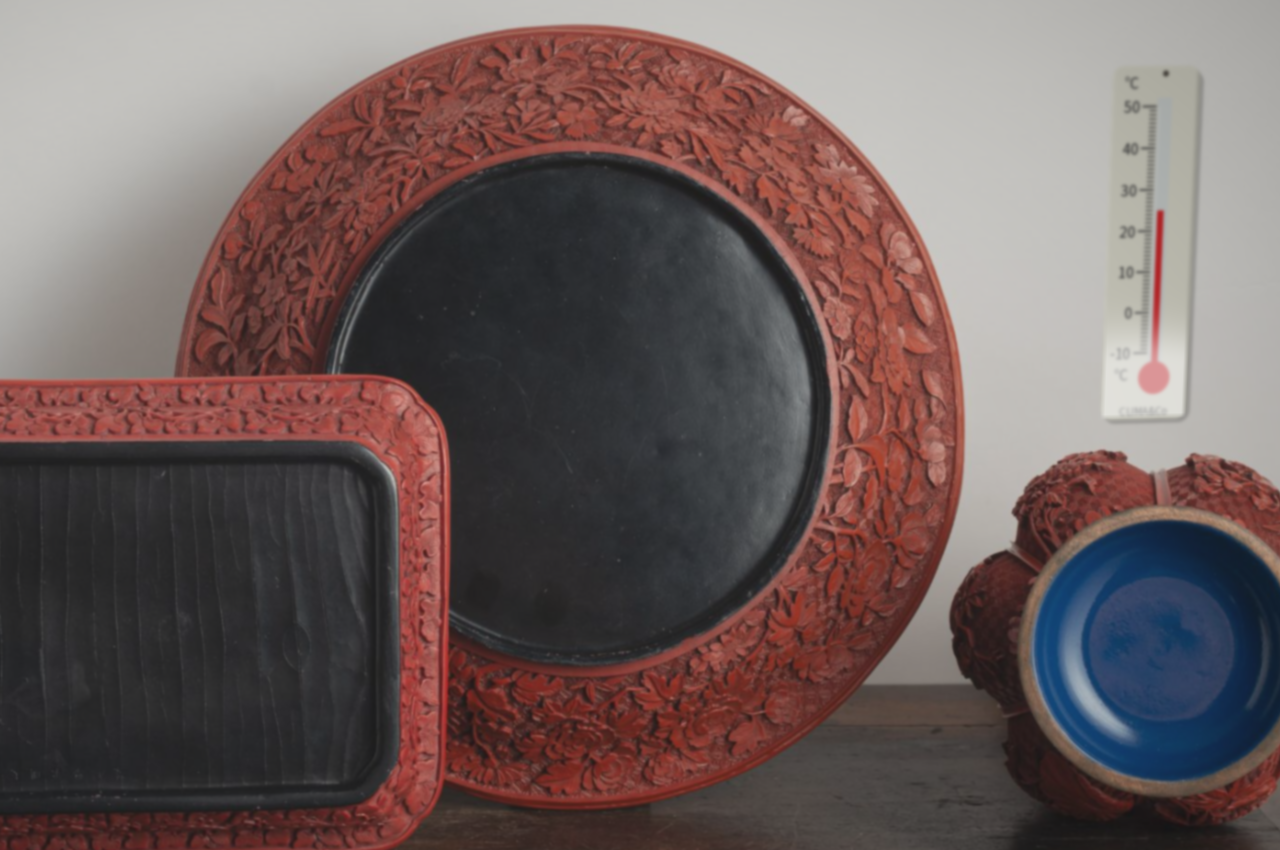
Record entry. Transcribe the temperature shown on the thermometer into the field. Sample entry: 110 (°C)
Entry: 25 (°C)
